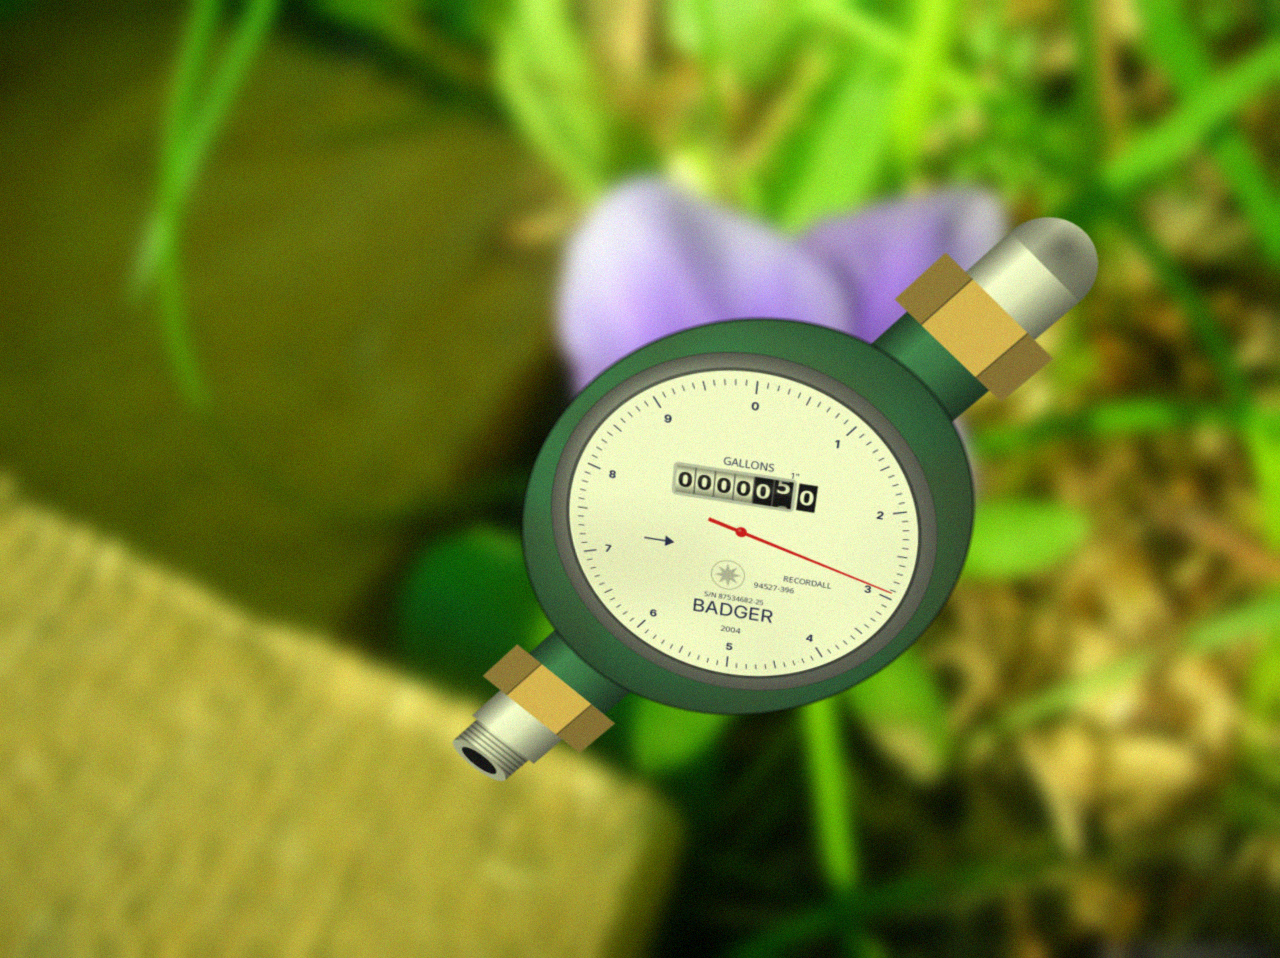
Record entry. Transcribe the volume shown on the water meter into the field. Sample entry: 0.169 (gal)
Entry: 52.9 (gal)
